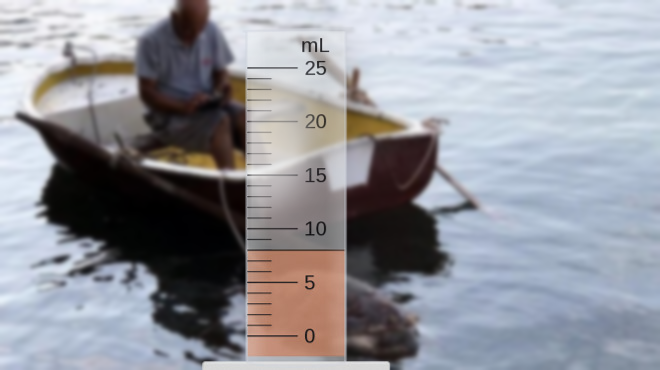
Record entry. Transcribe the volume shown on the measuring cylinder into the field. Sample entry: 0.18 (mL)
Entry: 8 (mL)
